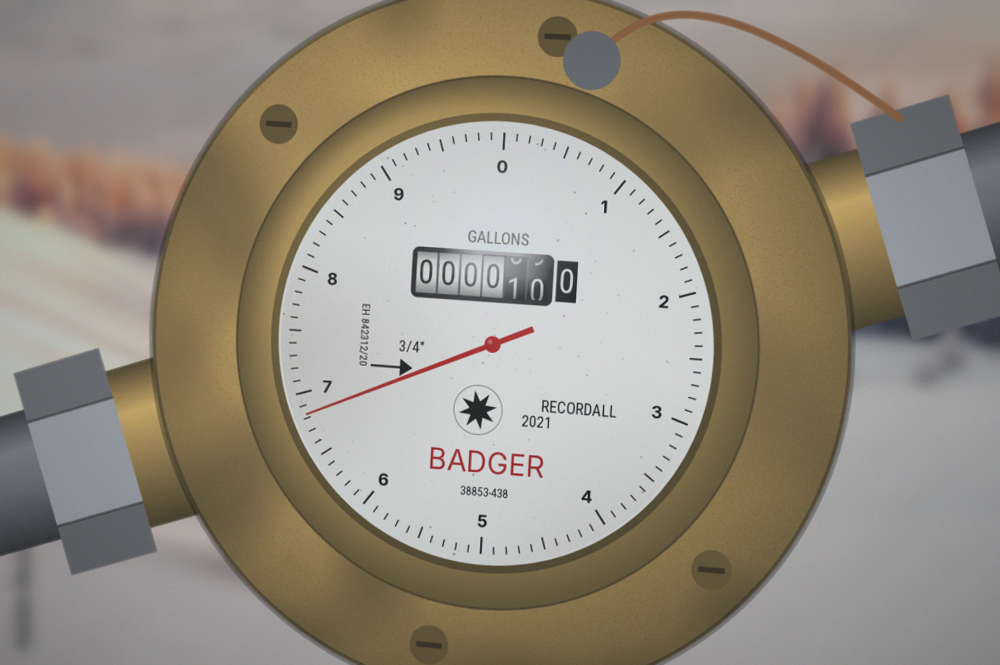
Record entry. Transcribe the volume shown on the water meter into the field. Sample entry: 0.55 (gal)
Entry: 96.8 (gal)
